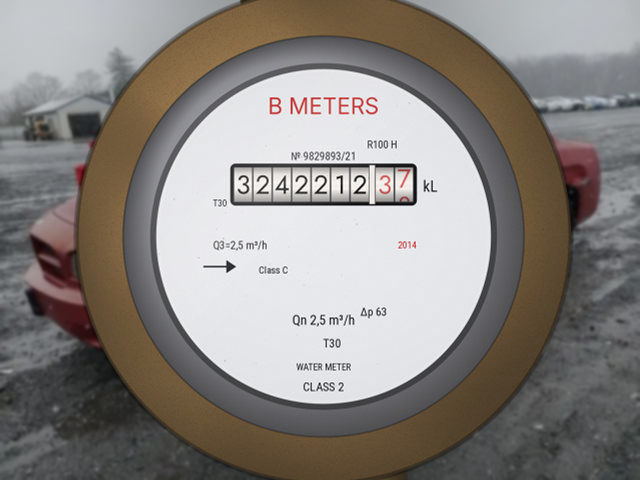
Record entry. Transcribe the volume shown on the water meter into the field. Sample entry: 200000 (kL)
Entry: 3242212.37 (kL)
